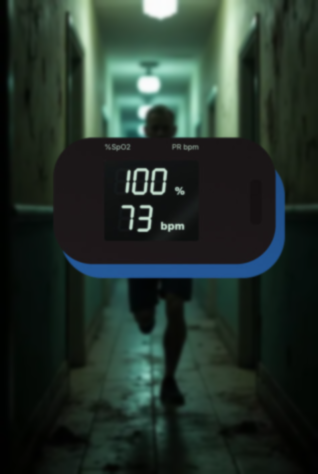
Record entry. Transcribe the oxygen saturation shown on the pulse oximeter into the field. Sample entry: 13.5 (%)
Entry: 100 (%)
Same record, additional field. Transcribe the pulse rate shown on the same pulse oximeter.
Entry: 73 (bpm)
